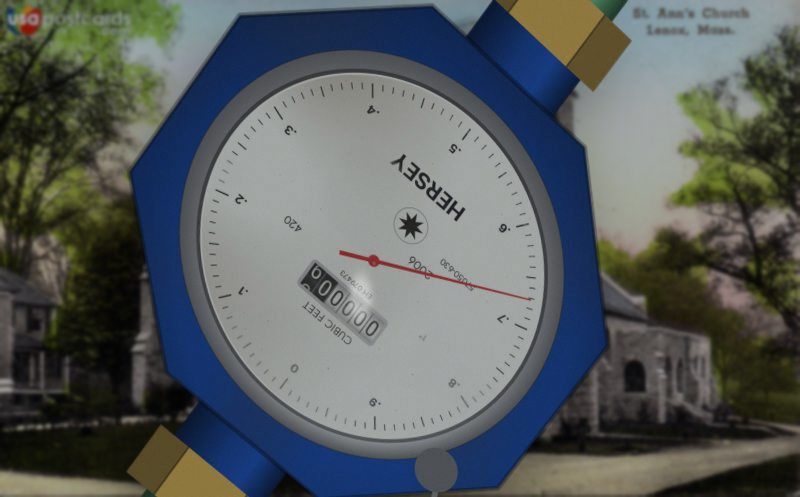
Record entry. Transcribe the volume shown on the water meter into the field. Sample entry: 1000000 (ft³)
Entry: 8.67 (ft³)
